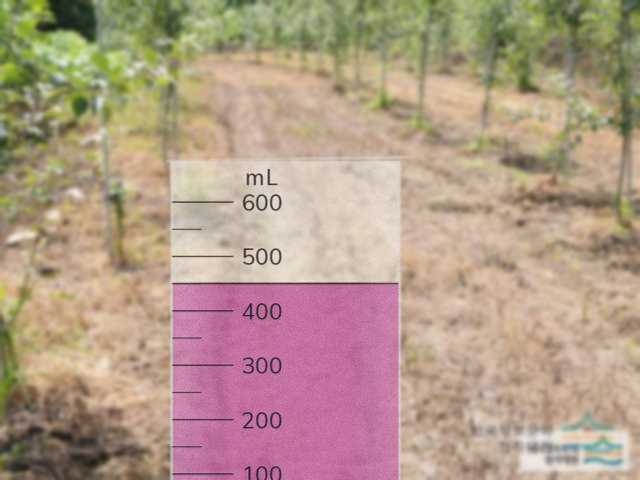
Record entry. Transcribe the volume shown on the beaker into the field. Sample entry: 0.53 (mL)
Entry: 450 (mL)
